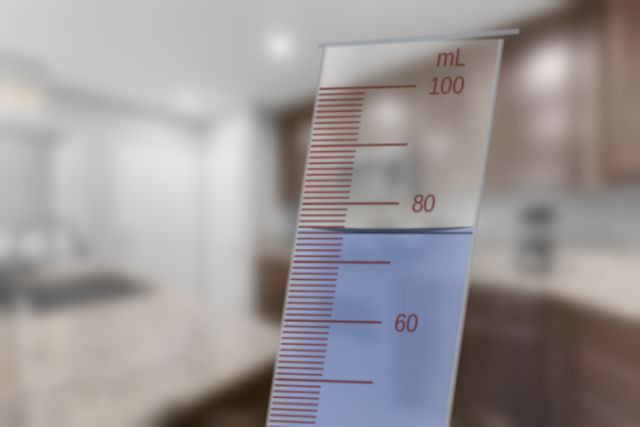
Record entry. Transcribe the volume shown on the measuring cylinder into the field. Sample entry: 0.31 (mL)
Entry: 75 (mL)
